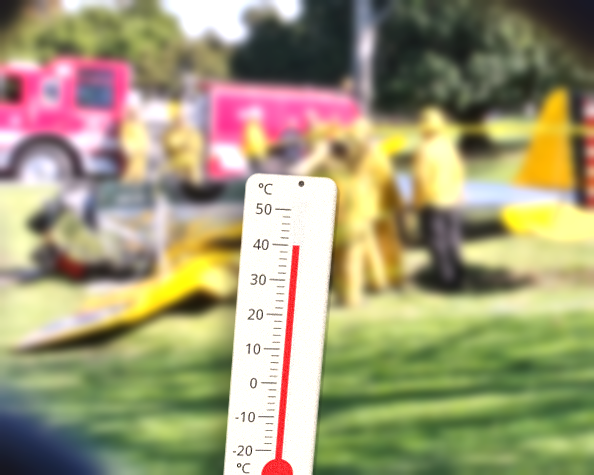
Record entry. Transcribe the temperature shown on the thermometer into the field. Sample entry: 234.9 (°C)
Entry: 40 (°C)
